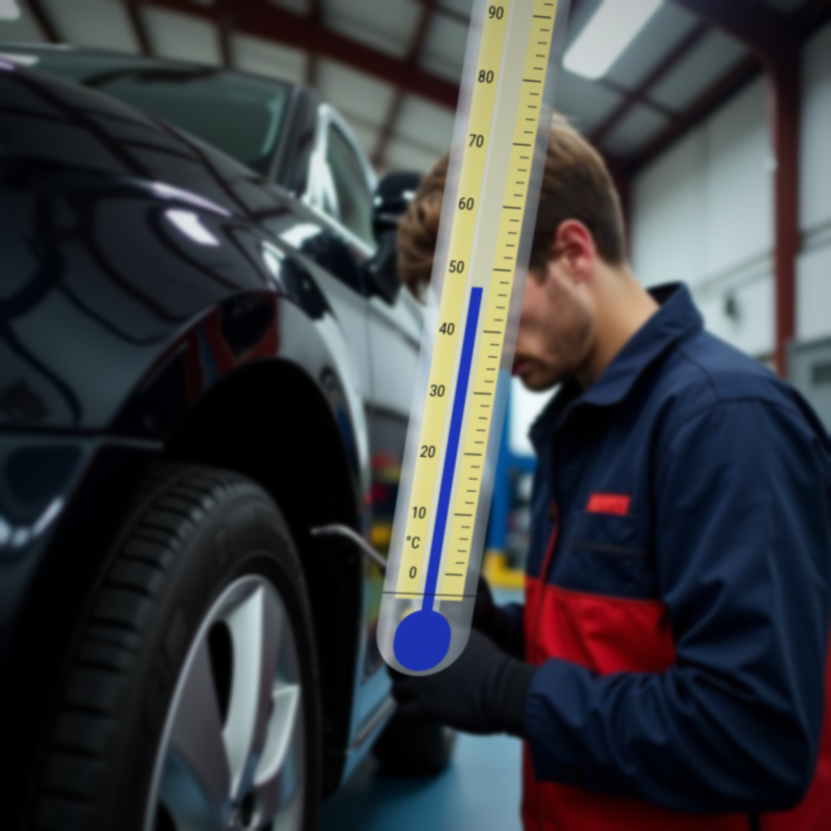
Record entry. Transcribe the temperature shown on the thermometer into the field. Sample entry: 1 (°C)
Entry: 47 (°C)
